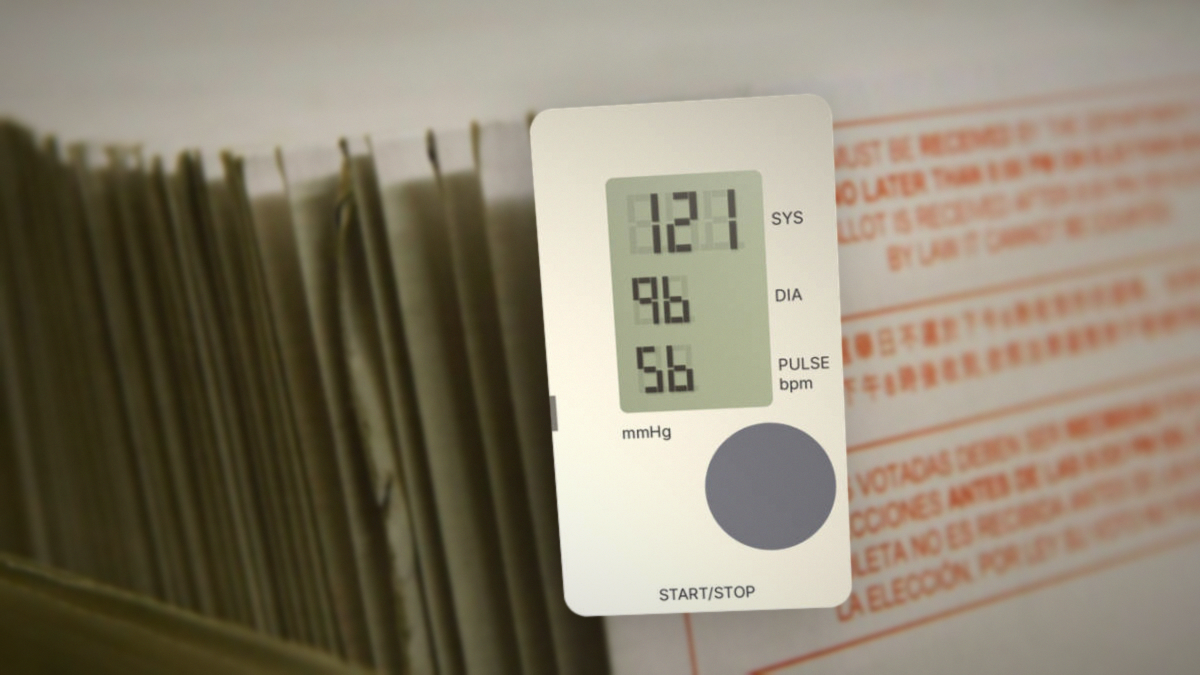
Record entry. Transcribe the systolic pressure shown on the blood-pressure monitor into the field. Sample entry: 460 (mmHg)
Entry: 121 (mmHg)
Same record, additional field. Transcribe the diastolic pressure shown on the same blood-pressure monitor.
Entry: 96 (mmHg)
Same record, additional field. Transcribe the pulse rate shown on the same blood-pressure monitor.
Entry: 56 (bpm)
